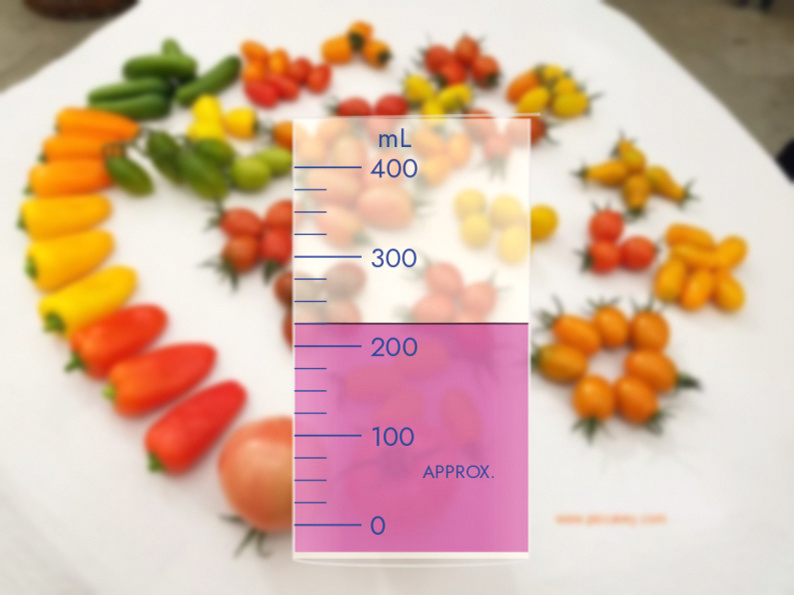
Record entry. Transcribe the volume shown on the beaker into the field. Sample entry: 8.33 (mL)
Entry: 225 (mL)
